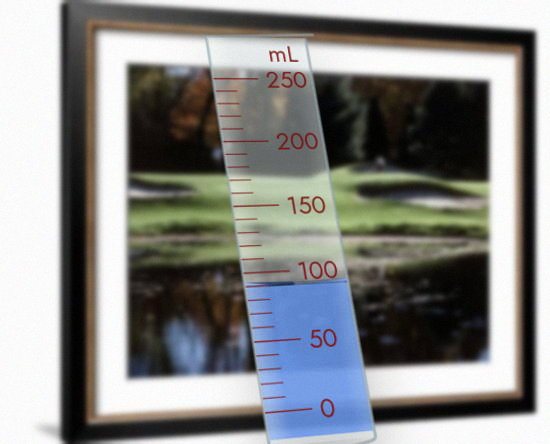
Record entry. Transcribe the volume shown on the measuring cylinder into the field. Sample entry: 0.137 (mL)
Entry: 90 (mL)
